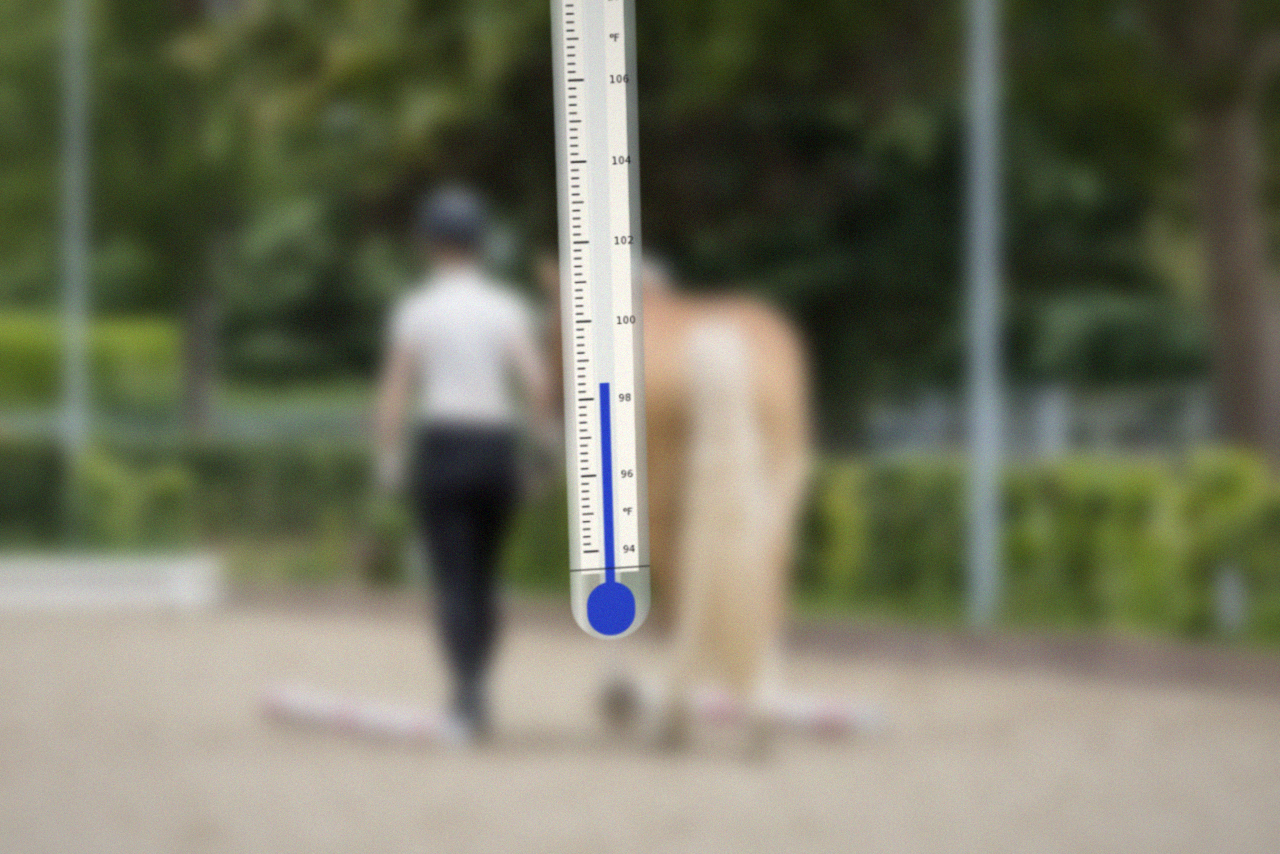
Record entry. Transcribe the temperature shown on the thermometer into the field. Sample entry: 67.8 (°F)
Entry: 98.4 (°F)
